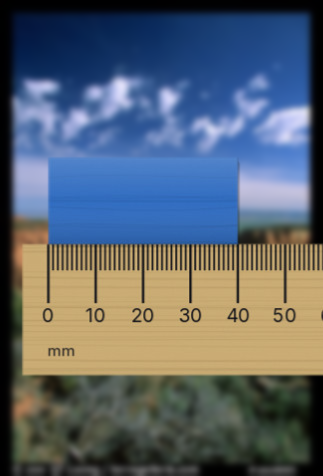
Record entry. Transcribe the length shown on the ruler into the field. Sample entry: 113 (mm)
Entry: 40 (mm)
